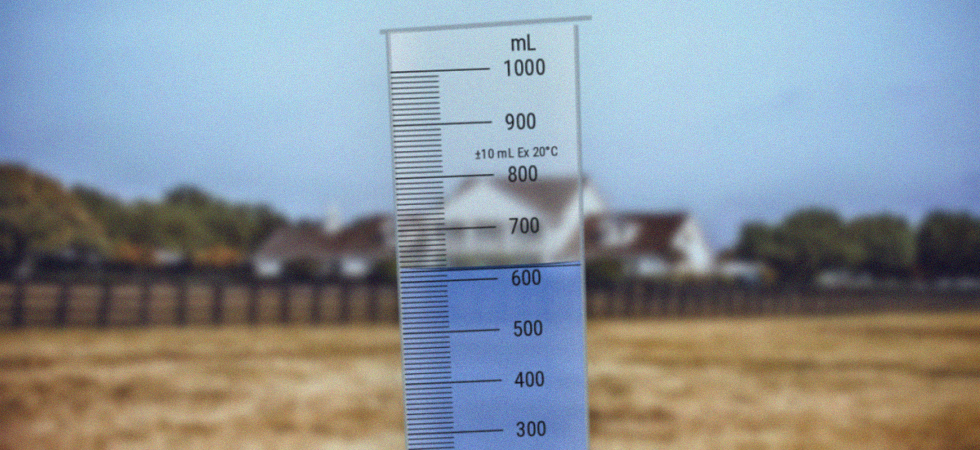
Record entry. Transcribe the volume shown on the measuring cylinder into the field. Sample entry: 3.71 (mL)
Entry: 620 (mL)
